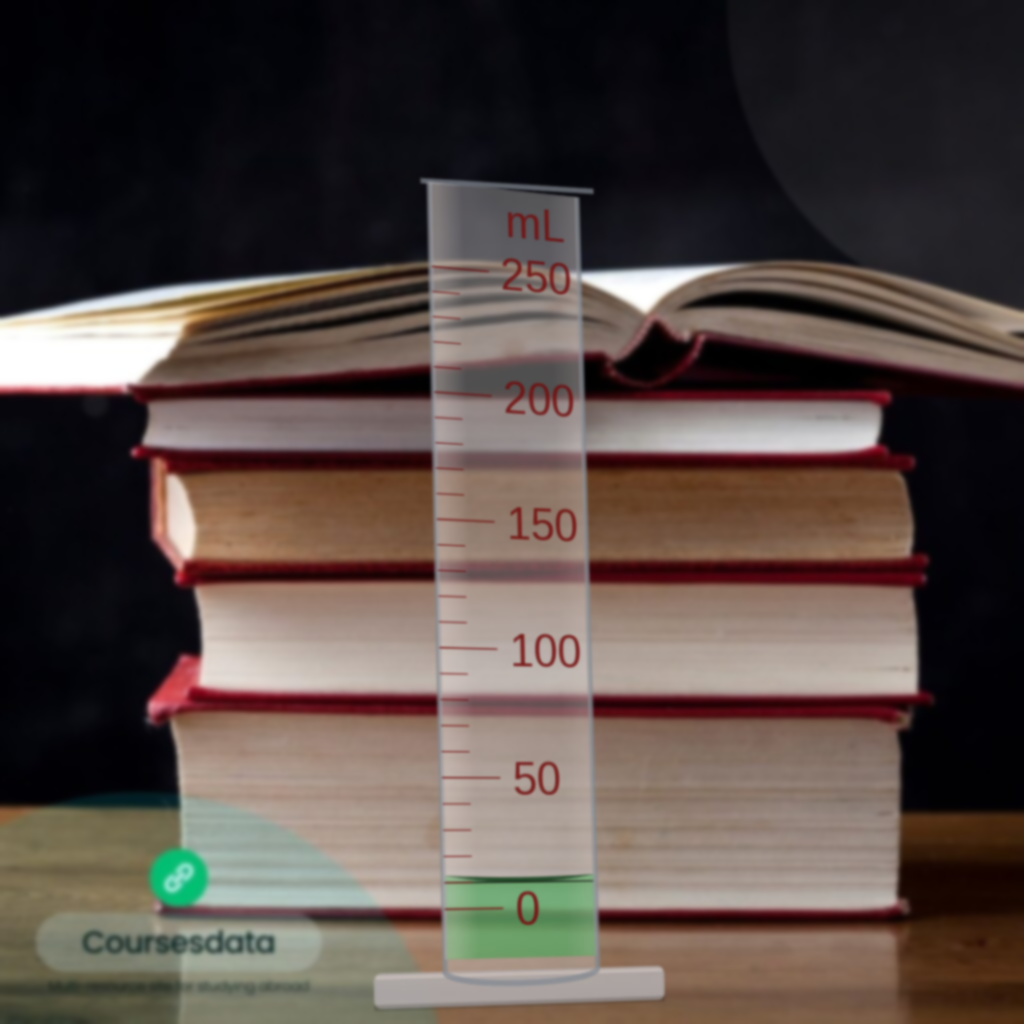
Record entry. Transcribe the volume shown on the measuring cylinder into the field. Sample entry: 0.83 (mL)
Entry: 10 (mL)
